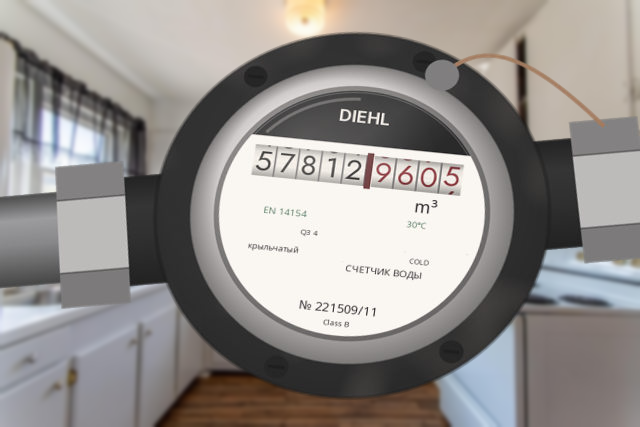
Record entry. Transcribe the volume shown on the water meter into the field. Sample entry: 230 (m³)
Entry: 57812.9605 (m³)
